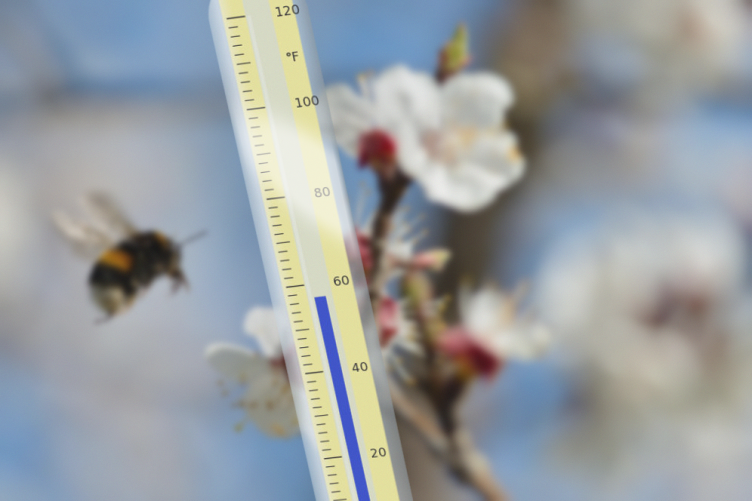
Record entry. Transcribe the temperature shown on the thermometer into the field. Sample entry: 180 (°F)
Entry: 57 (°F)
